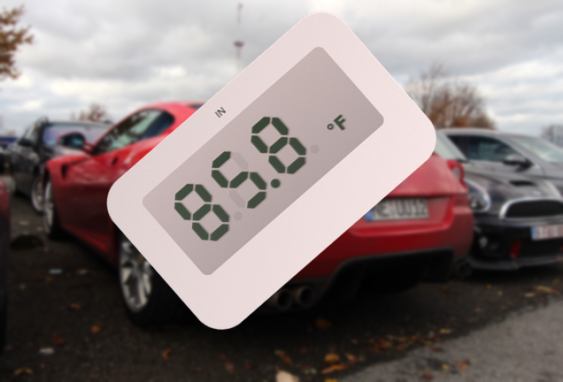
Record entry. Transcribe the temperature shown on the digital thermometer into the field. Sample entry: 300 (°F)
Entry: 85.8 (°F)
